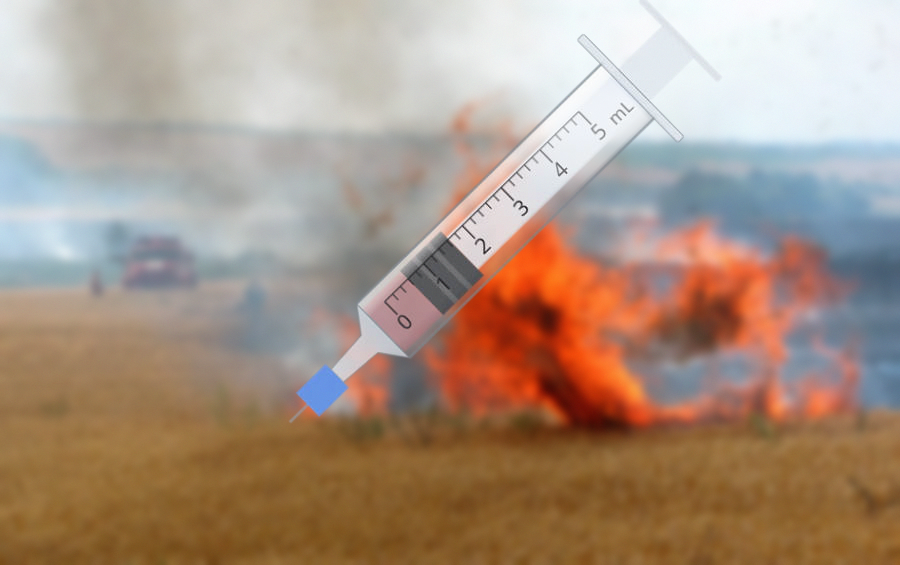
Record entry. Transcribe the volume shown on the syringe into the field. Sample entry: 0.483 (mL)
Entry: 0.6 (mL)
